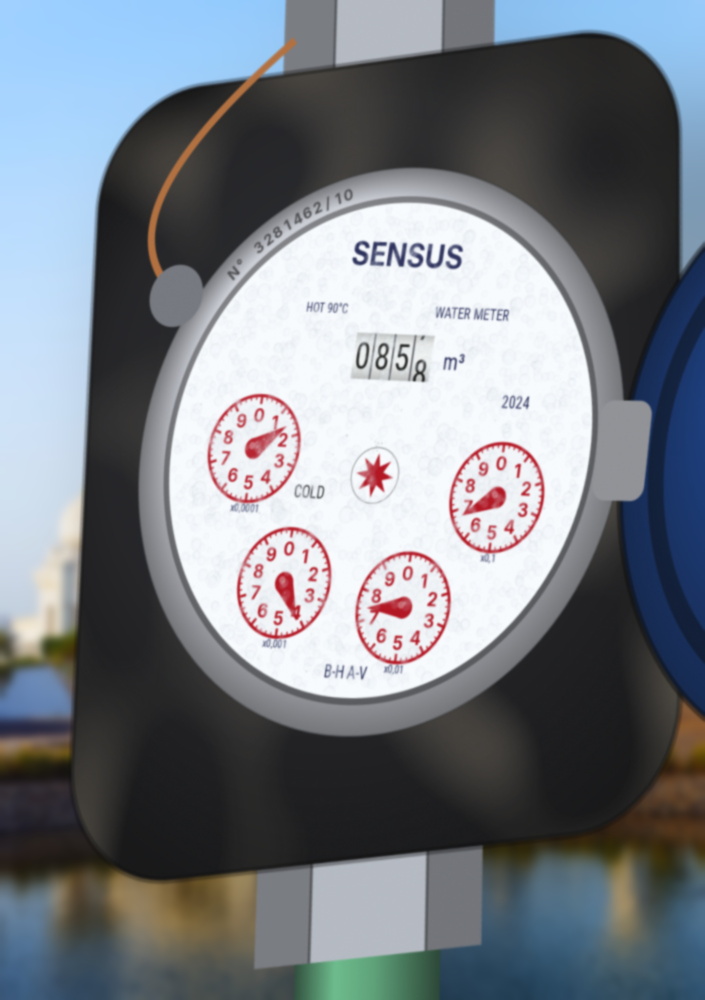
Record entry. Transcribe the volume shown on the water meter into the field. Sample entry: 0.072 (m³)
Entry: 857.6741 (m³)
